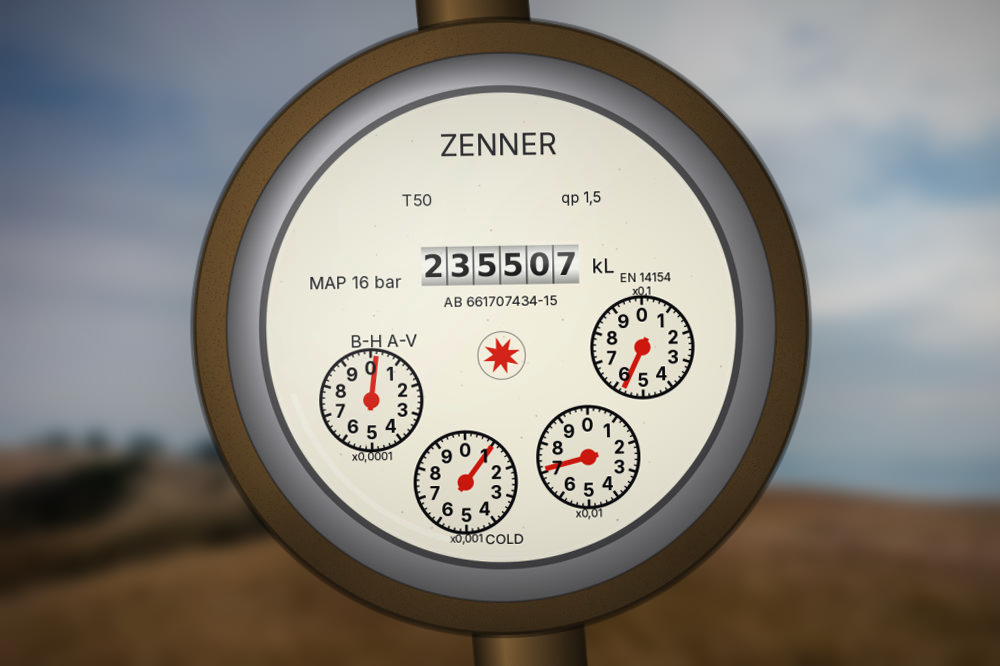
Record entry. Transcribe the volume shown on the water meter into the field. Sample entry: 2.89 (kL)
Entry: 235507.5710 (kL)
